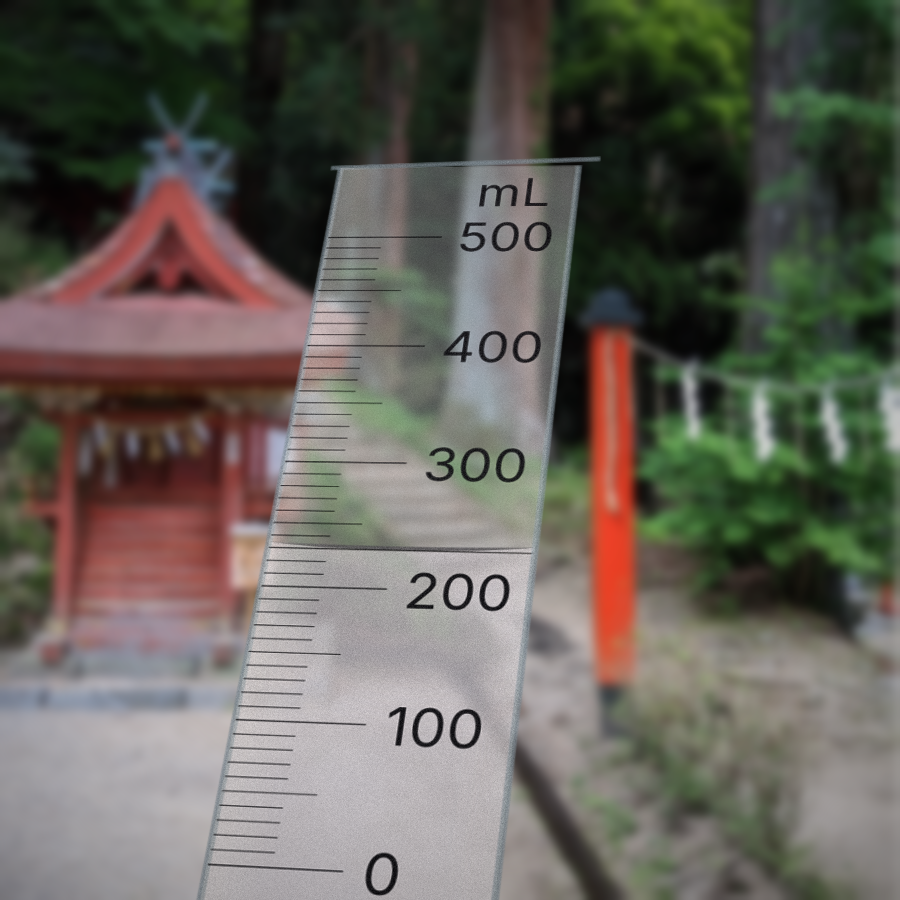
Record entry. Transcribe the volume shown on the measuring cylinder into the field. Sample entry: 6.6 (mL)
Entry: 230 (mL)
